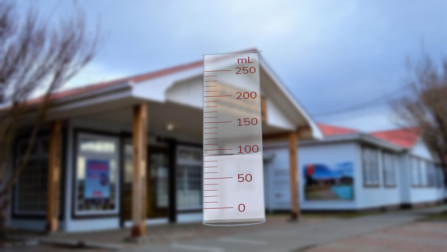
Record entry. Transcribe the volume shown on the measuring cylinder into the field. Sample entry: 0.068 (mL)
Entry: 90 (mL)
